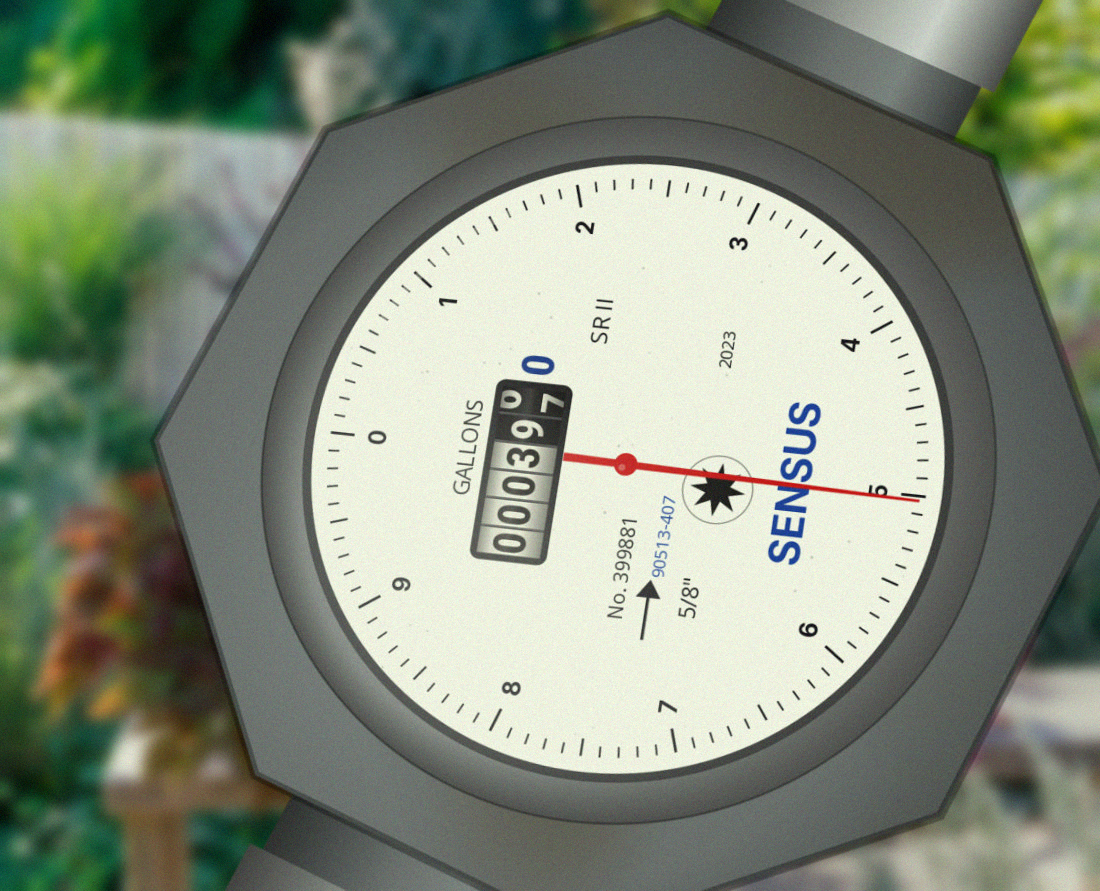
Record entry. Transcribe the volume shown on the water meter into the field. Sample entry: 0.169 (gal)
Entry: 3965.0 (gal)
